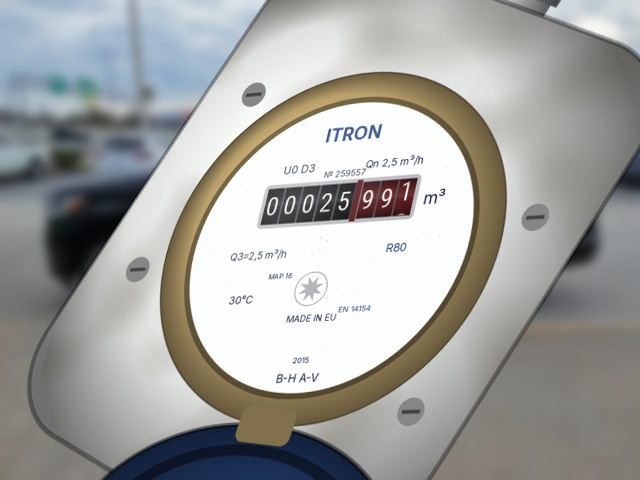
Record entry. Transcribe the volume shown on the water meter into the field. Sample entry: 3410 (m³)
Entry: 25.991 (m³)
